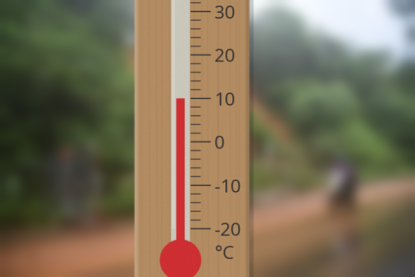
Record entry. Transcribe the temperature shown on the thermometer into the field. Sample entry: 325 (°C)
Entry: 10 (°C)
